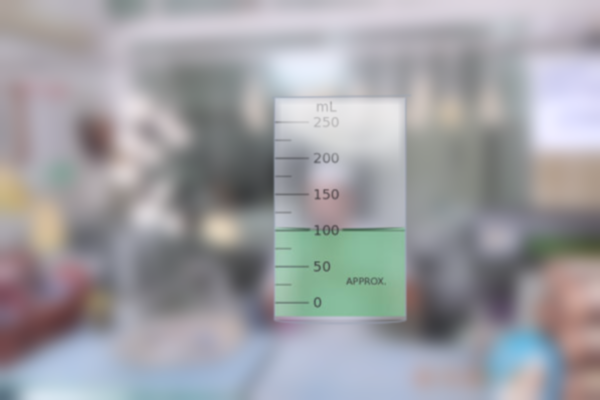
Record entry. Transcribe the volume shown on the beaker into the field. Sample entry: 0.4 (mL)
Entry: 100 (mL)
